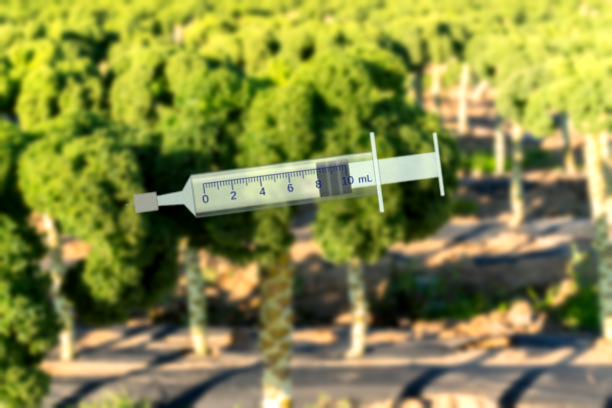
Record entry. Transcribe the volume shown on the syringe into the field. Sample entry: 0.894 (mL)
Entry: 8 (mL)
